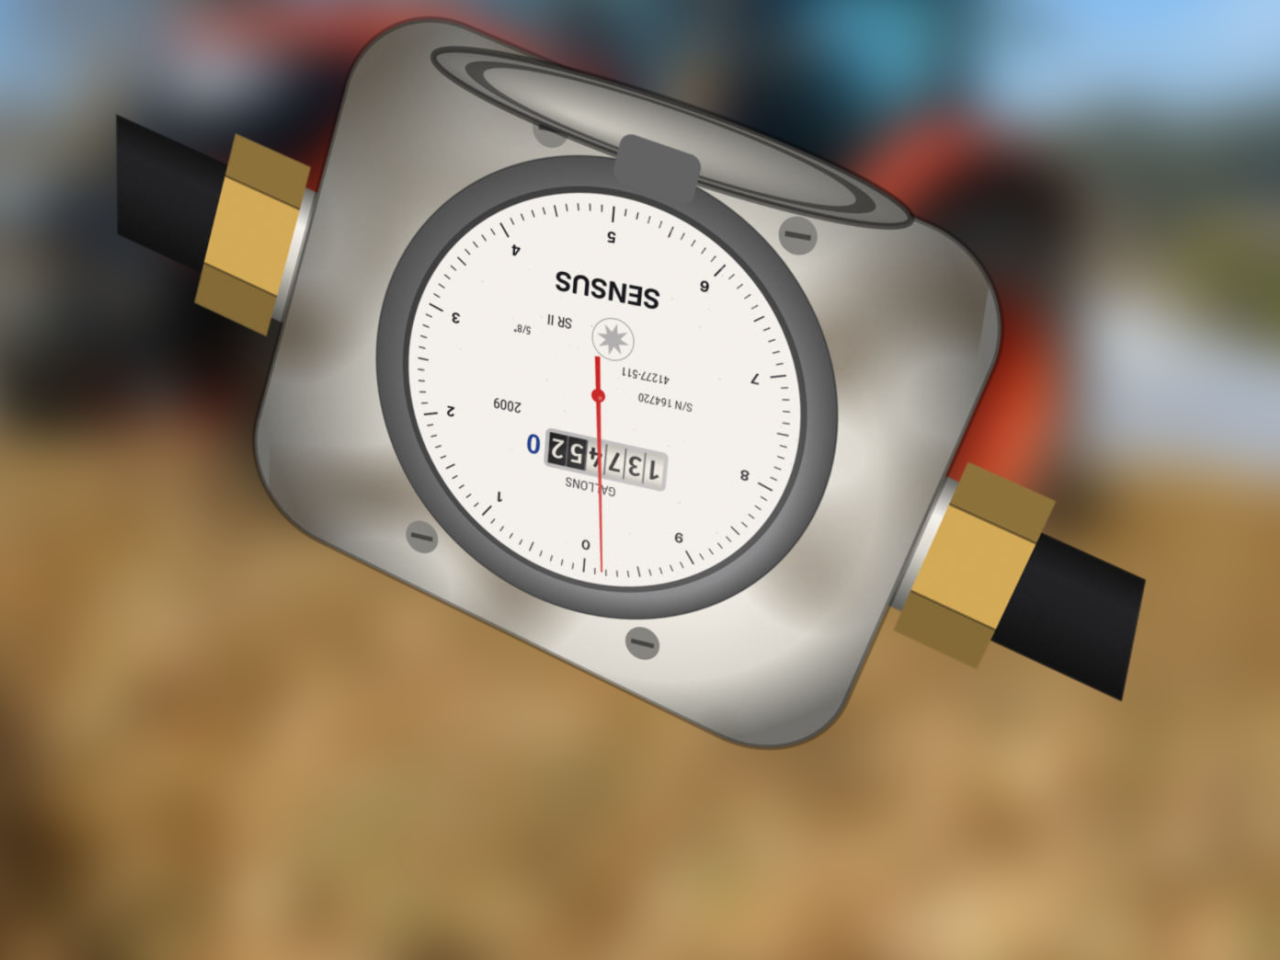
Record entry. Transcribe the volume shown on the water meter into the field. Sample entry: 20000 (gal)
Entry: 1374519.8 (gal)
